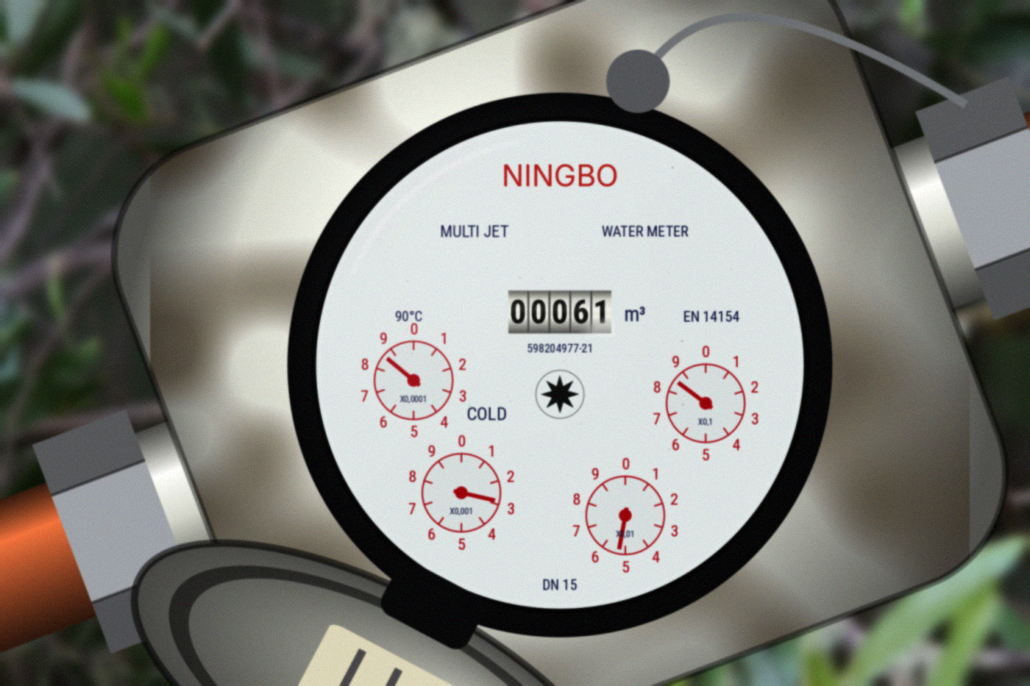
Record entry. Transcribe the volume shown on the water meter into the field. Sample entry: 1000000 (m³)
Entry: 61.8528 (m³)
